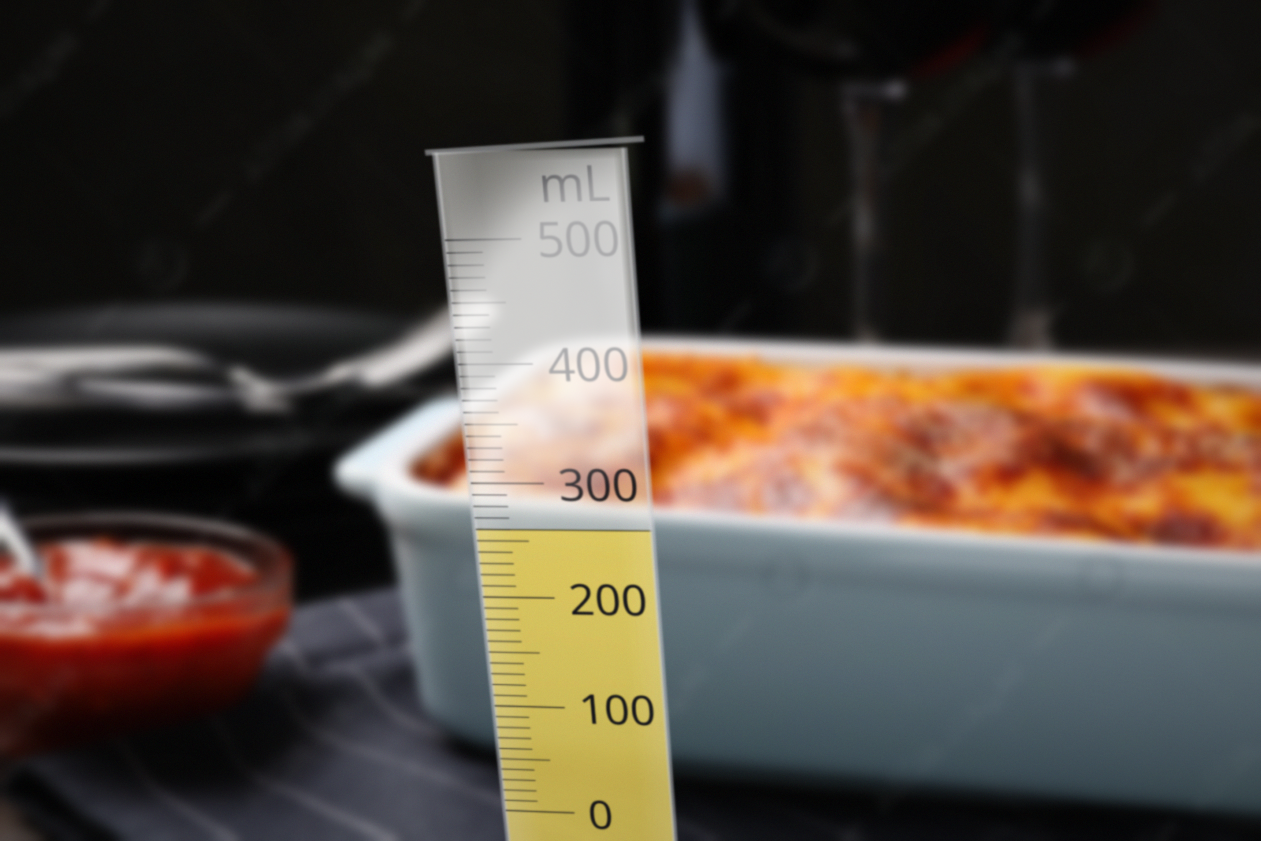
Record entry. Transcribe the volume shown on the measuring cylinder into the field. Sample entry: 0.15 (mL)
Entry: 260 (mL)
